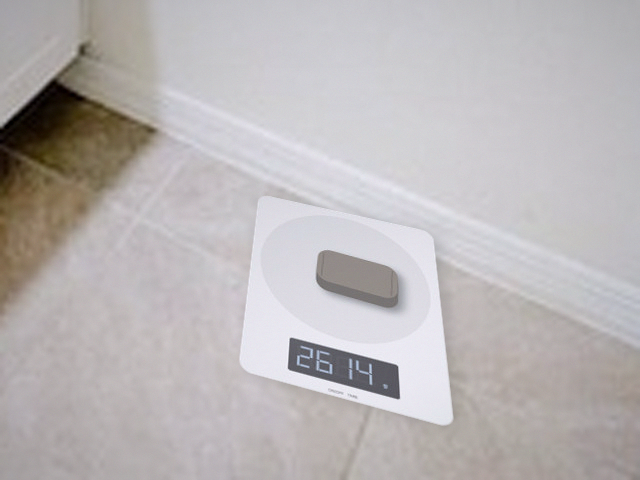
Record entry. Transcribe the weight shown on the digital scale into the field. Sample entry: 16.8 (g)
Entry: 2614 (g)
